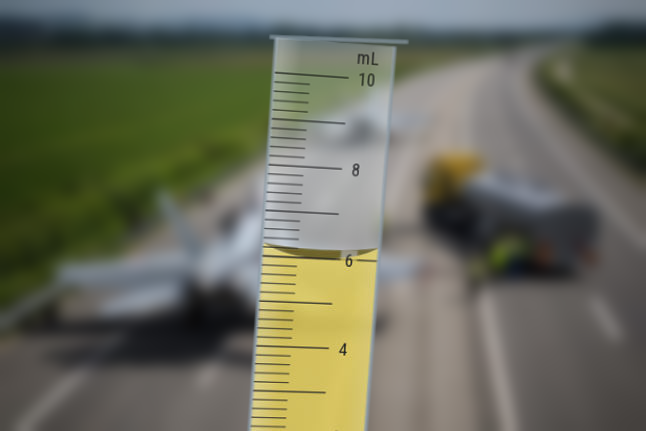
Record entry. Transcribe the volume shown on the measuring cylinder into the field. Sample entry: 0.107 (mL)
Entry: 6 (mL)
